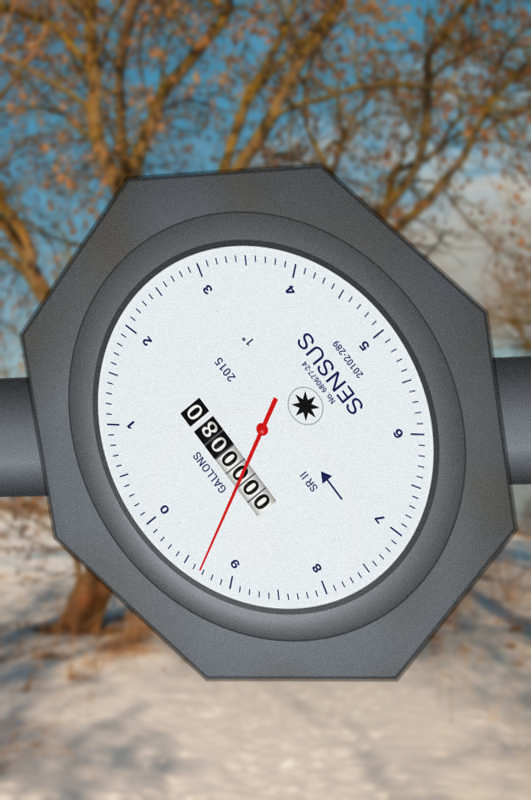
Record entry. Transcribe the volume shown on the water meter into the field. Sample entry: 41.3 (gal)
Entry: 79.3 (gal)
